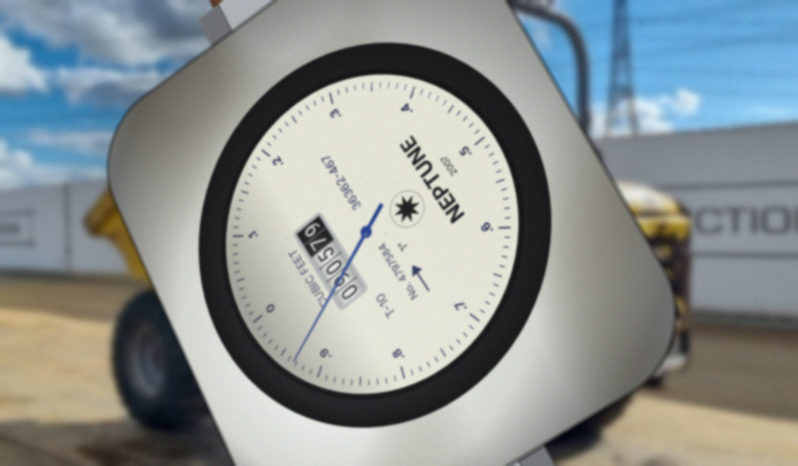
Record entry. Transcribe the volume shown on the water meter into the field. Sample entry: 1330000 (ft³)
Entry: 90578.93 (ft³)
